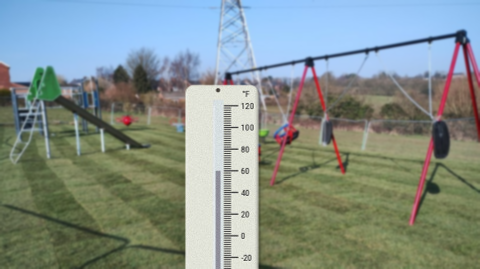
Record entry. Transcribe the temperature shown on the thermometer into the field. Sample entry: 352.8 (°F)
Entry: 60 (°F)
